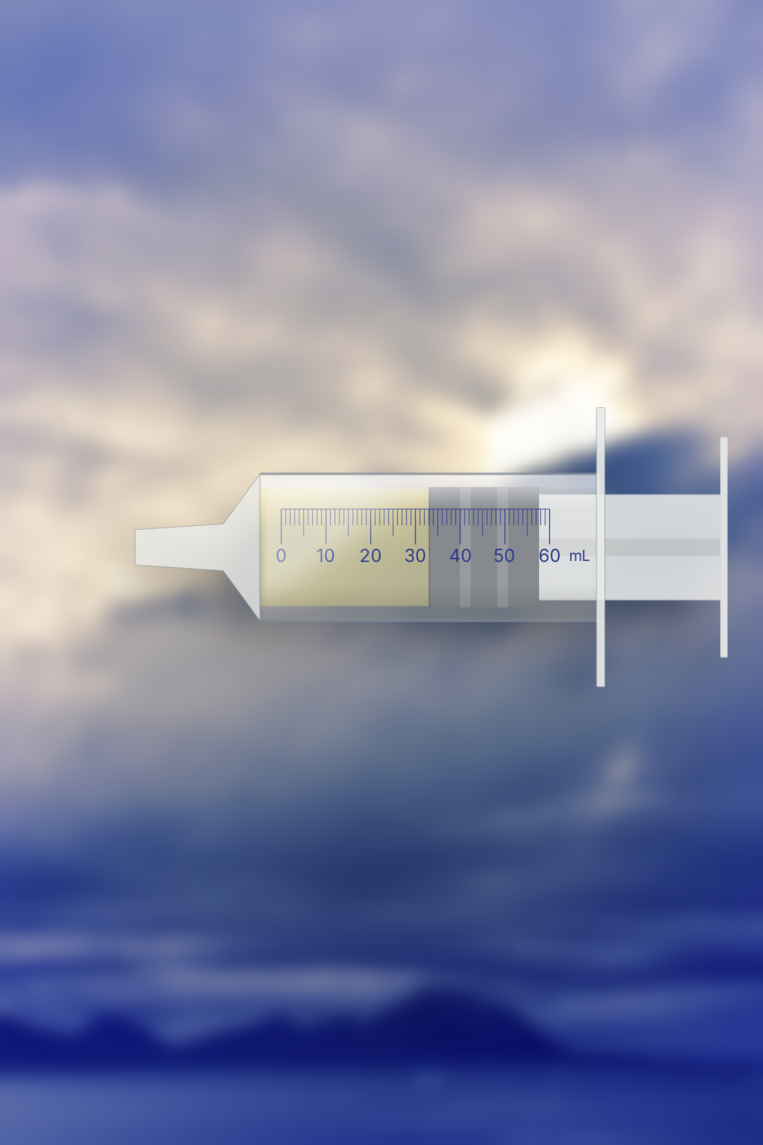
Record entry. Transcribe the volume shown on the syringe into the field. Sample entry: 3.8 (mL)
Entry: 33 (mL)
